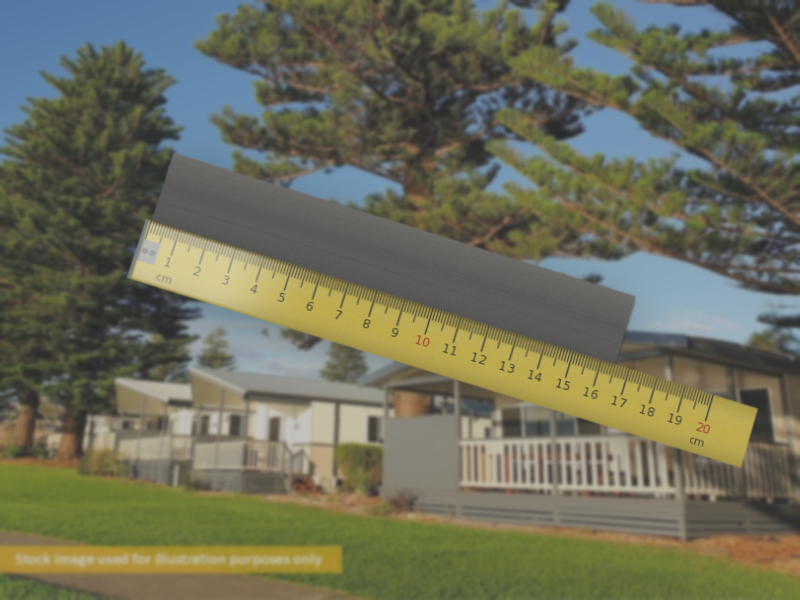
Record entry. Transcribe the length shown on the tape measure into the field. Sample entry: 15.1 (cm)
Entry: 16.5 (cm)
